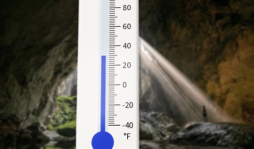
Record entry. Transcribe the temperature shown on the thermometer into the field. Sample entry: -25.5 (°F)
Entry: 30 (°F)
